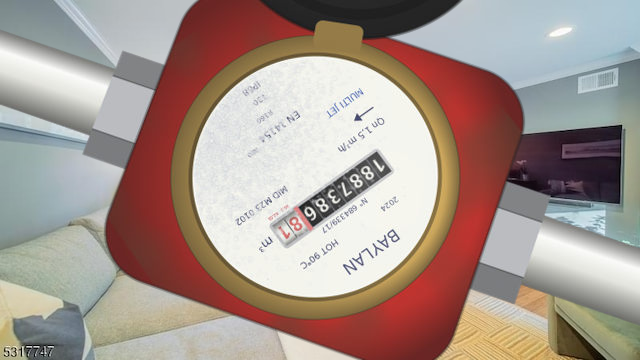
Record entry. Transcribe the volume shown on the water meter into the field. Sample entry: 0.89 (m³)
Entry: 1887386.81 (m³)
